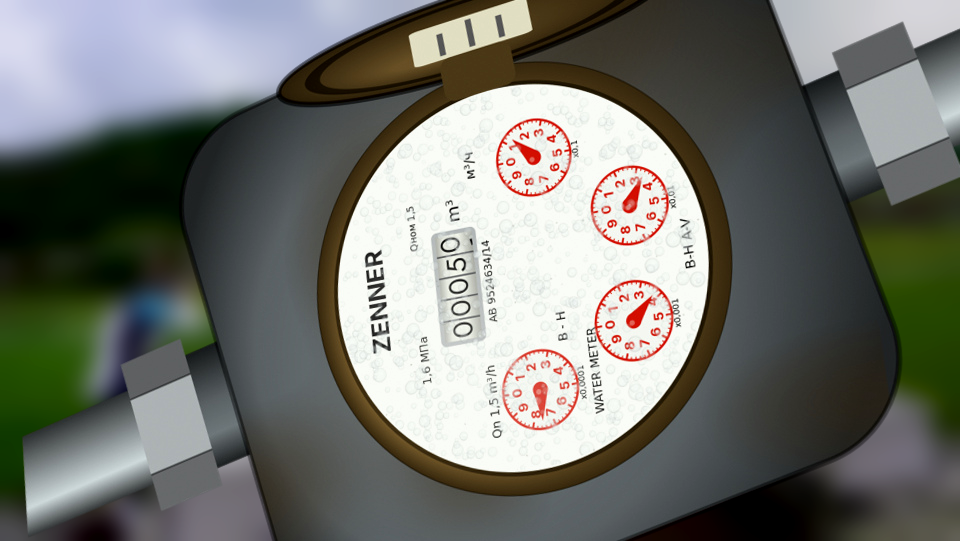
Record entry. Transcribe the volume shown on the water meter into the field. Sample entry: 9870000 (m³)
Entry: 50.1337 (m³)
